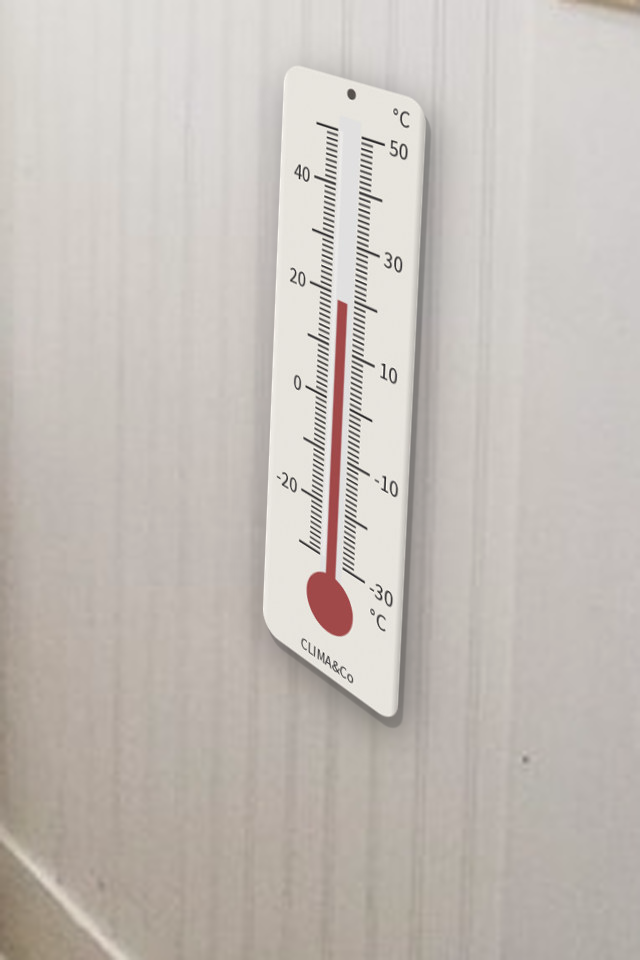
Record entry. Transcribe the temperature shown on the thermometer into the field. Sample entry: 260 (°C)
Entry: 19 (°C)
